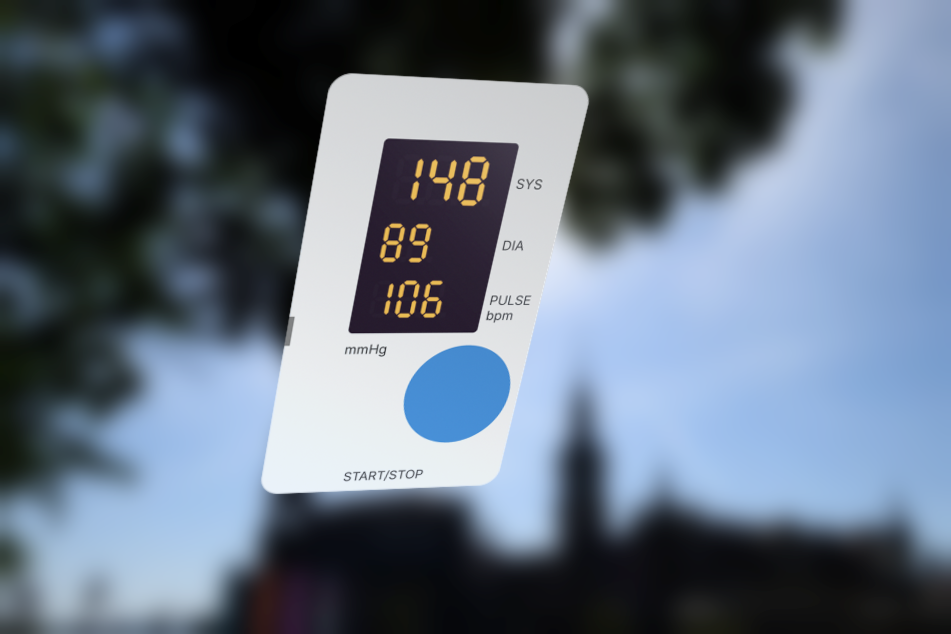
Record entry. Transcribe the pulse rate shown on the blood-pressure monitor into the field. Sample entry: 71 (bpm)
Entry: 106 (bpm)
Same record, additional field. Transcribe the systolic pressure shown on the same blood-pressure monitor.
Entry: 148 (mmHg)
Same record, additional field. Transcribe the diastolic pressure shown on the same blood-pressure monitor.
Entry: 89 (mmHg)
